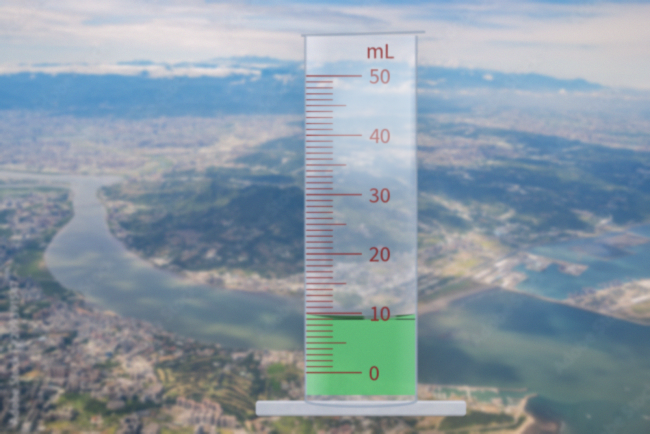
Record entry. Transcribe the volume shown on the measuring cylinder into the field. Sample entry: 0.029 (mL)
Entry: 9 (mL)
